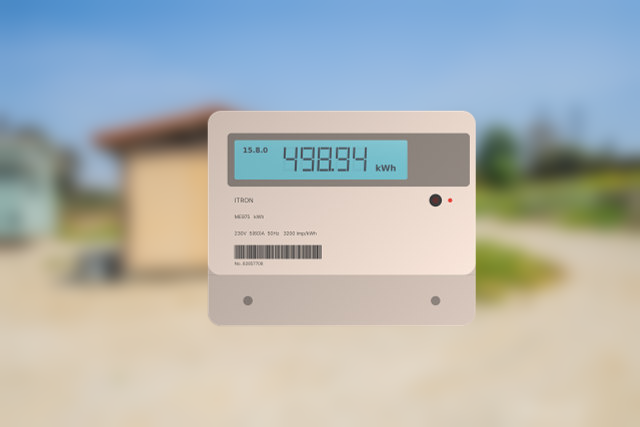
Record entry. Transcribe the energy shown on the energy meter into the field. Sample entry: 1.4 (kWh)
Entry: 498.94 (kWh)
